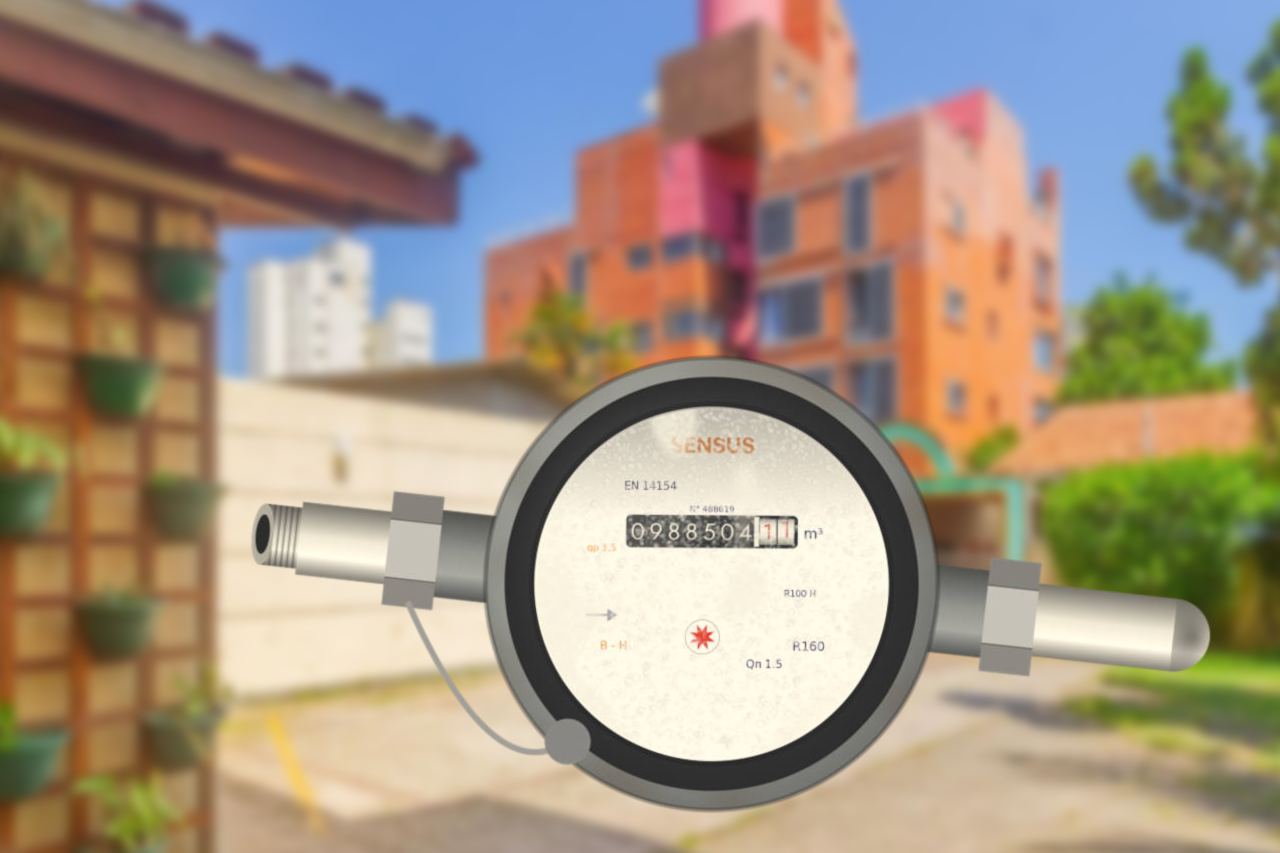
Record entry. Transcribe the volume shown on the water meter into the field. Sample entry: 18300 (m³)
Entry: 988504.11 (m³)
